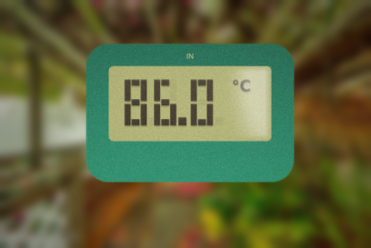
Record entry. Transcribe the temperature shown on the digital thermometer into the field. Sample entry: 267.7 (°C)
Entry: 86.0 (°C)
